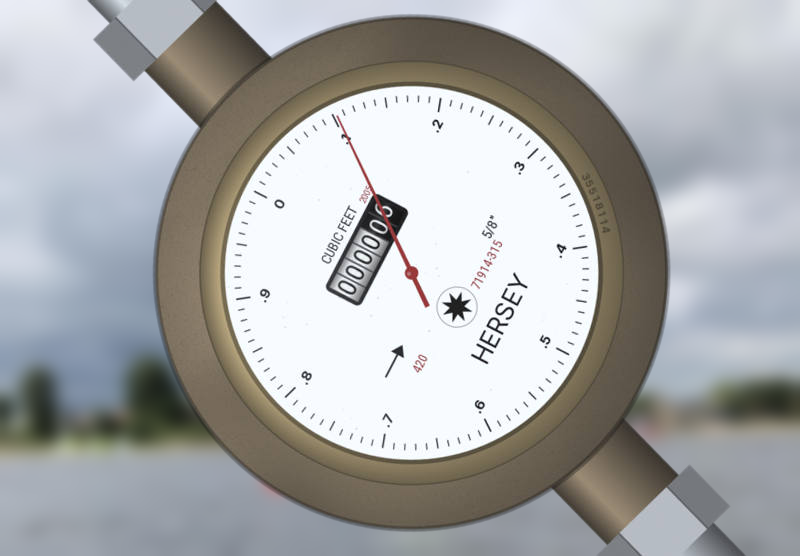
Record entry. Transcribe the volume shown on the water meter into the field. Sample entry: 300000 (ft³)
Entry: 6.10 (ft³)
